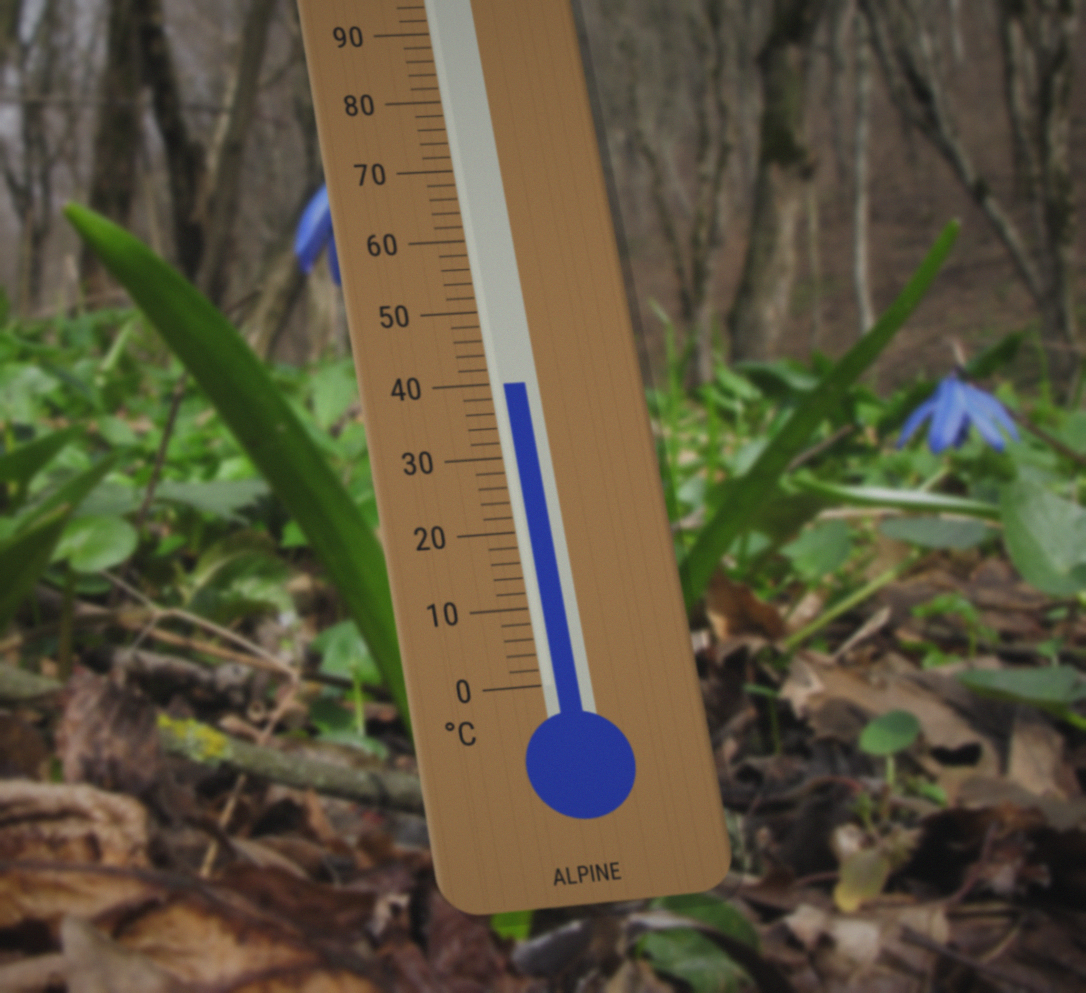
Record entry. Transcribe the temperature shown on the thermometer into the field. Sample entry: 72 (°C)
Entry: 40 (°C)
